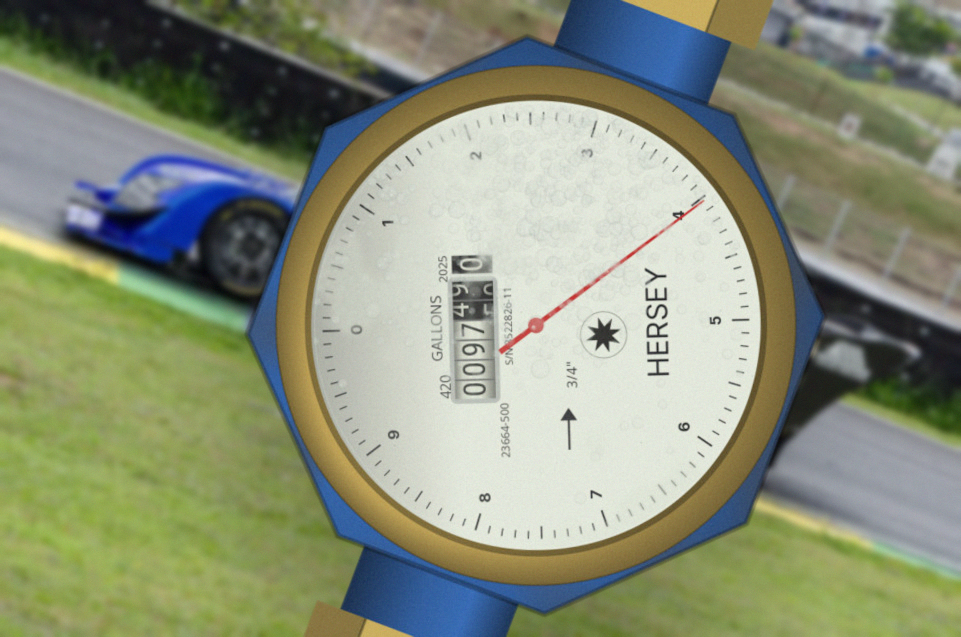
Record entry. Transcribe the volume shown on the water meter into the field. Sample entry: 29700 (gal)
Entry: 97494.0 (gal)
